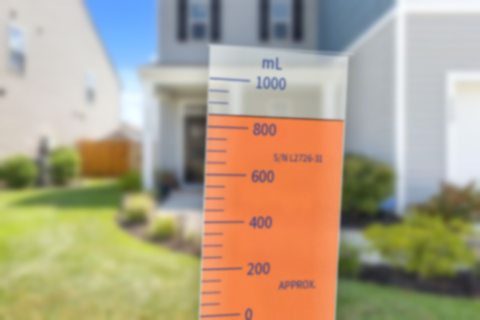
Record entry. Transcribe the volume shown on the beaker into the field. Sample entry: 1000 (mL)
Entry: 850 (mL)
